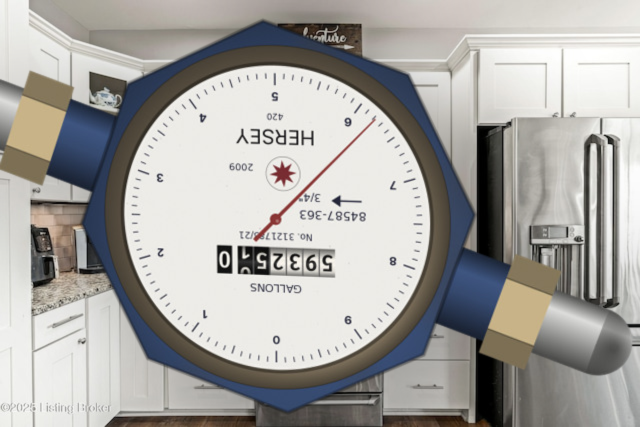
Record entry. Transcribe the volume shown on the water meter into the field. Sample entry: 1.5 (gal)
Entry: 5932506.2 (gal)
